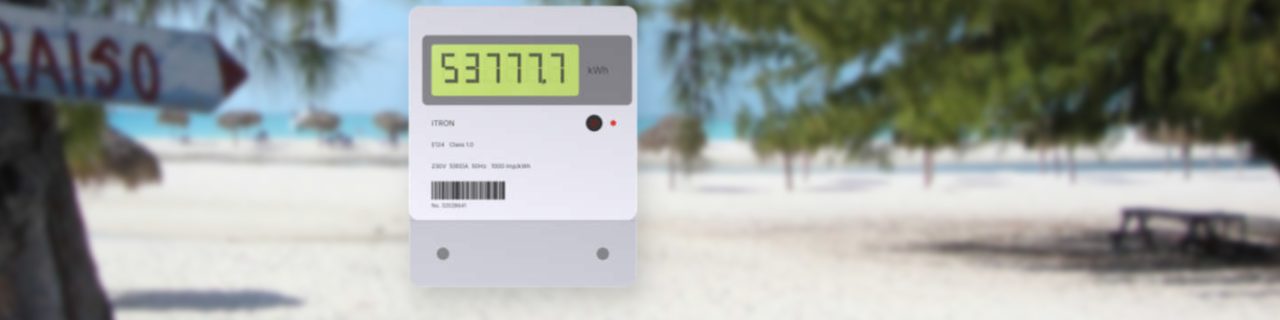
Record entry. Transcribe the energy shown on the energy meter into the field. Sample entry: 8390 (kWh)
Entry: 53777.7 (kWh)
